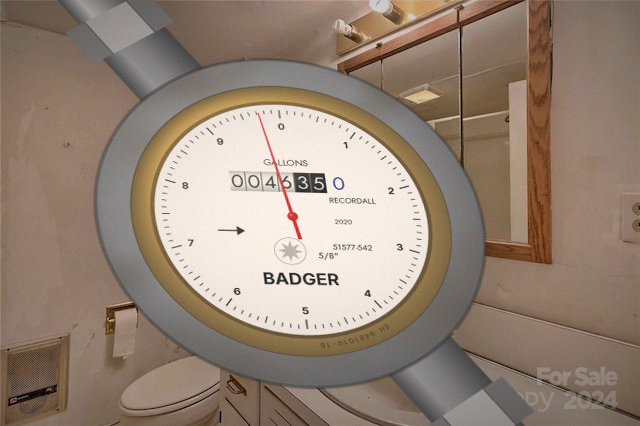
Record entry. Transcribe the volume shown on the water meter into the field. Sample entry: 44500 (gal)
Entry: 46349.7 (gal)
